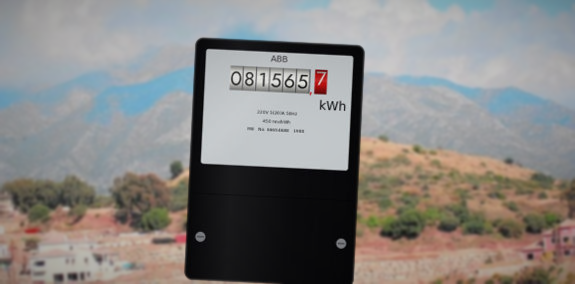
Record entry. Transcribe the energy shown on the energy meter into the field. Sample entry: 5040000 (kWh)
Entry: 81565.7 (kWh)
